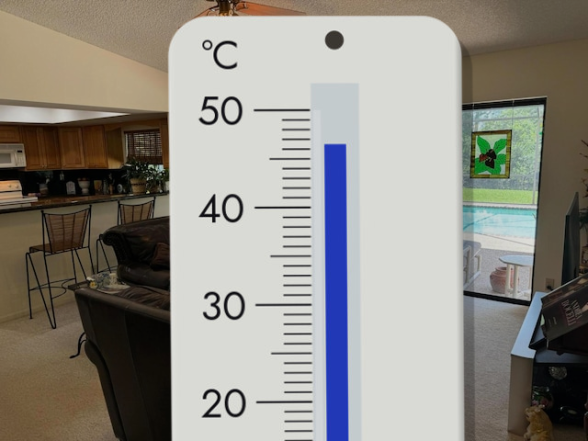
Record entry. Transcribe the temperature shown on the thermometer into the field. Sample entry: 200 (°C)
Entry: 46.5 (°C)
